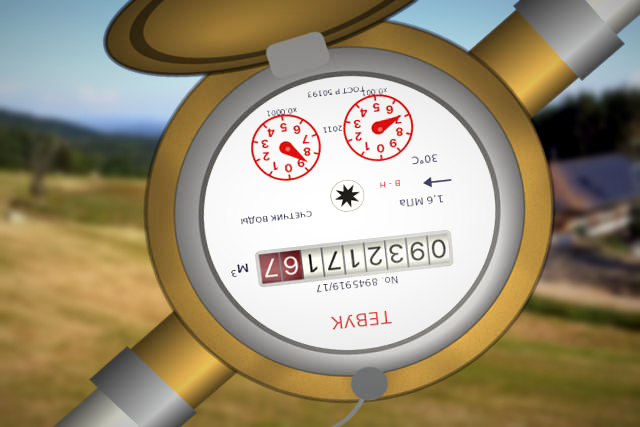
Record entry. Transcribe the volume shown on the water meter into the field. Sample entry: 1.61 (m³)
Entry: 932171.6768 (m³)
